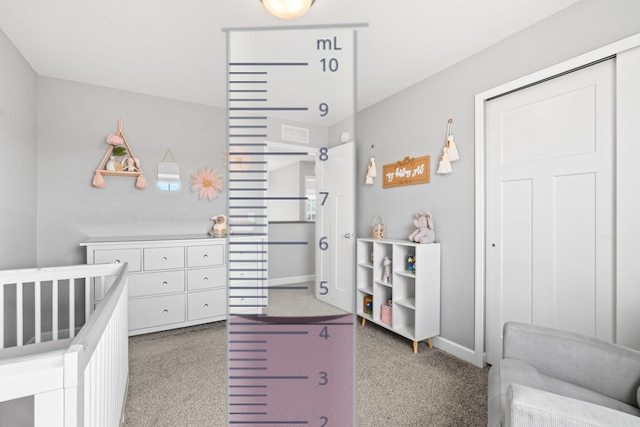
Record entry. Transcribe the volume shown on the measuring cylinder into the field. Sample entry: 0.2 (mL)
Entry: 4.2 (mL)
